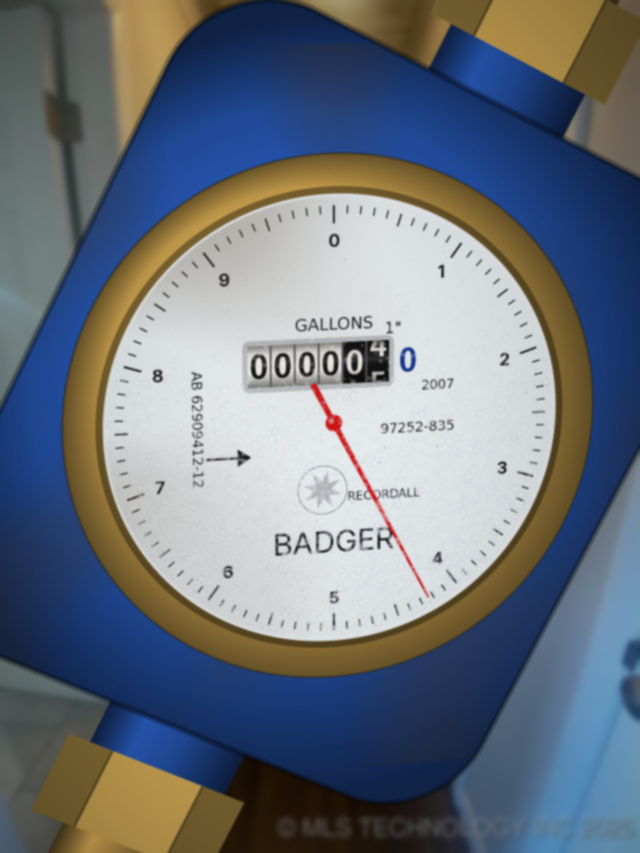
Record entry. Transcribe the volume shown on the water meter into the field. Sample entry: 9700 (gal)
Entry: 44.2 (gal)
